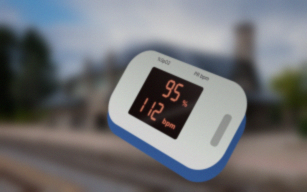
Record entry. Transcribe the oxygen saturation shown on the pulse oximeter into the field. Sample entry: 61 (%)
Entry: 95 (%)
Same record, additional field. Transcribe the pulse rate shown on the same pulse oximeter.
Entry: 112 (bpm)
